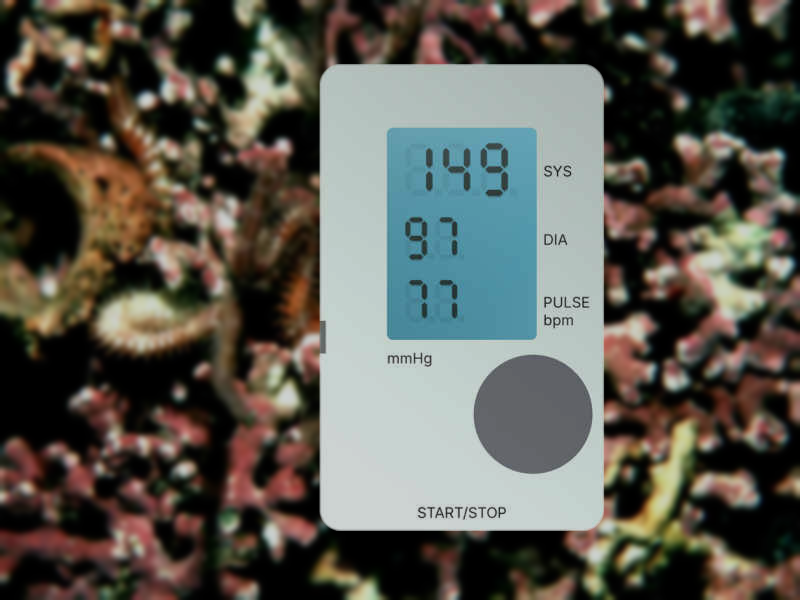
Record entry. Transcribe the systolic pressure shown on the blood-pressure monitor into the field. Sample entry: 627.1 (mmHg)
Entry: 149 (mmHg)
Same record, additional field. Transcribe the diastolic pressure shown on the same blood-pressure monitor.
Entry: 97 (mmHg)
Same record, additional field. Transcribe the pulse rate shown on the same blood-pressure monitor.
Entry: 77 (bpm)
